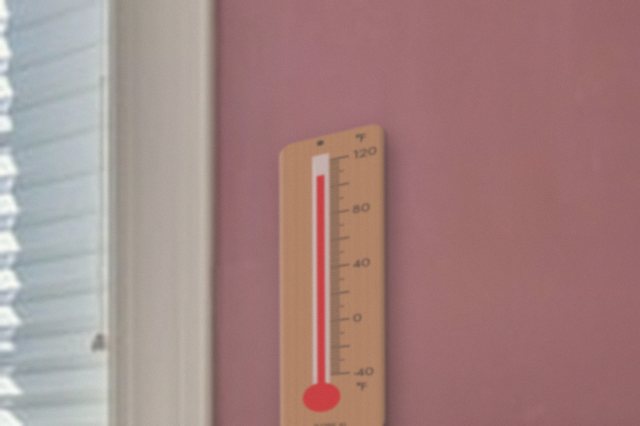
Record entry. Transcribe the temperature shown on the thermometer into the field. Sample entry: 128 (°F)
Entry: 110 (°F)
